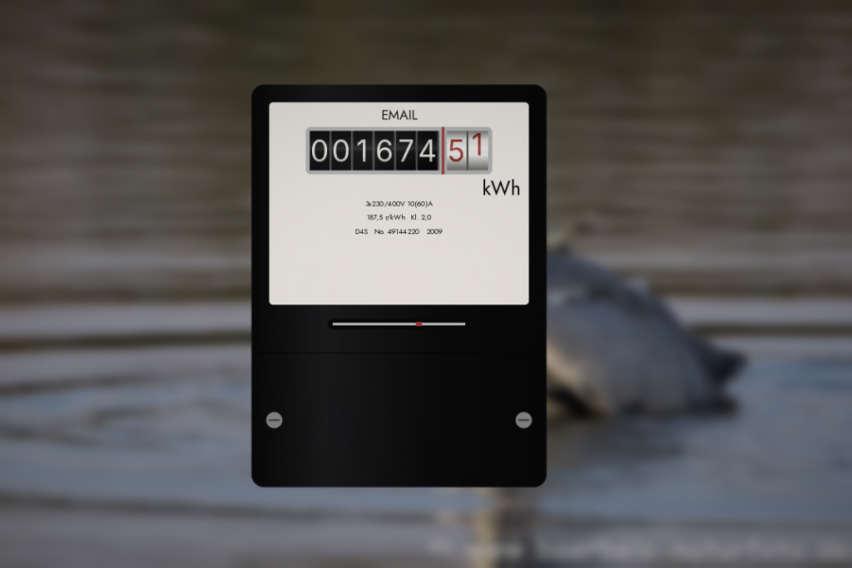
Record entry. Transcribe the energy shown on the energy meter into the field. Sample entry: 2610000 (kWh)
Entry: 1674.51 (kWh)
